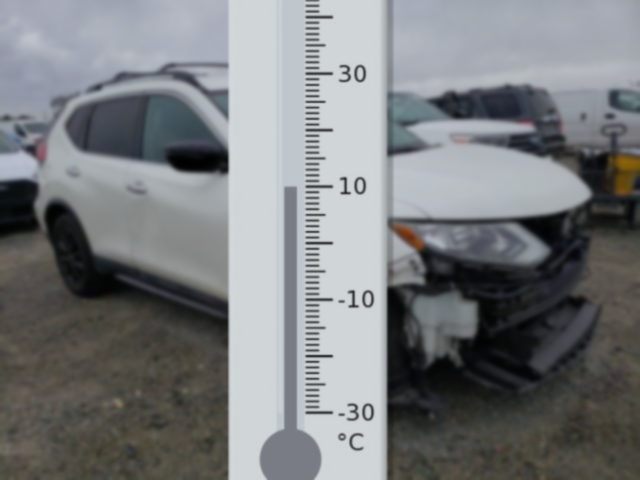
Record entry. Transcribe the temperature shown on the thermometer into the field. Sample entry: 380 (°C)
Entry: 10 (°C)
